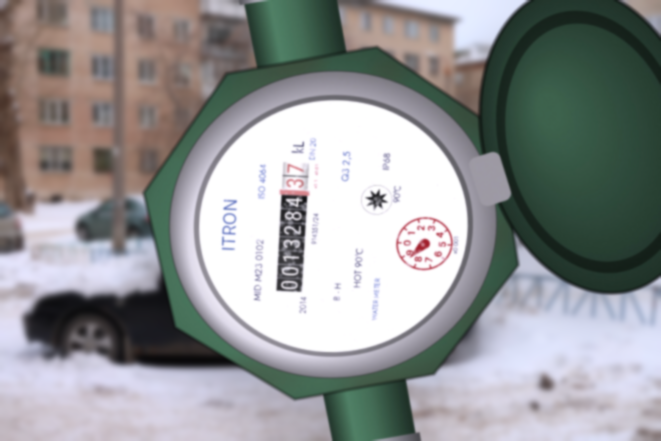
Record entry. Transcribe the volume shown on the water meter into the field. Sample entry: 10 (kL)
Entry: 13284.378 (kL)
